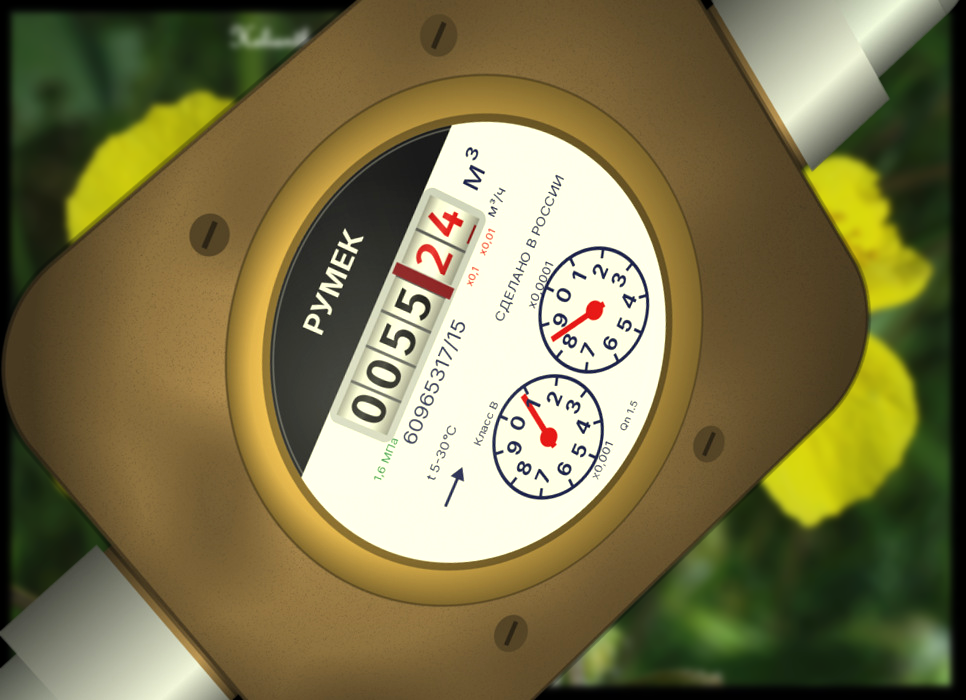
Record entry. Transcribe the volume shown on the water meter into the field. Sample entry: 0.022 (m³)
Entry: 55.2408 (m³)
